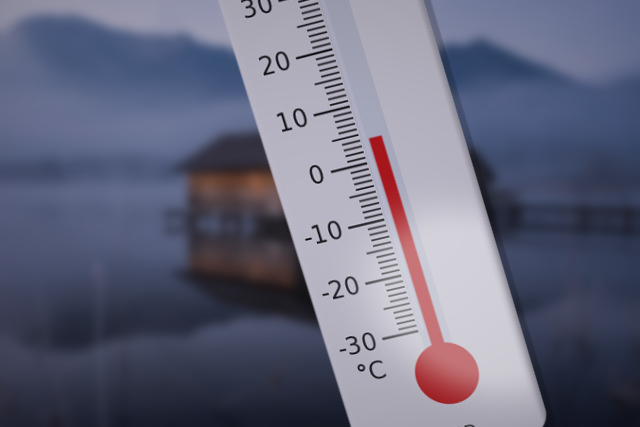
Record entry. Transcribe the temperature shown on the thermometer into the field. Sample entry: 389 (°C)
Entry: 4 (°C)
